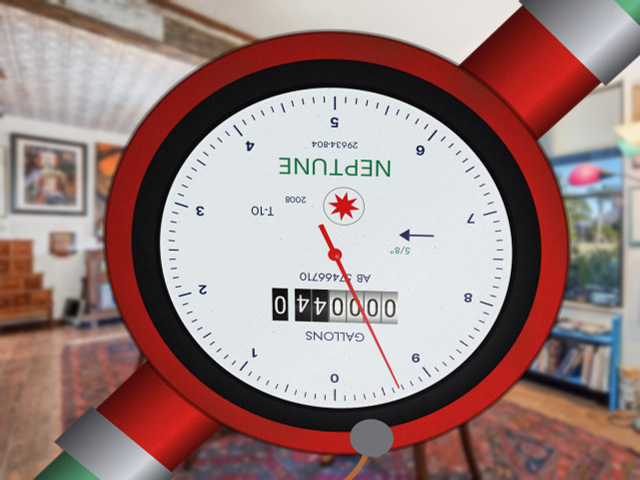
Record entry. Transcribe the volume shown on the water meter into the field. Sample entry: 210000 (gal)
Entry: 439.3 (gal)
